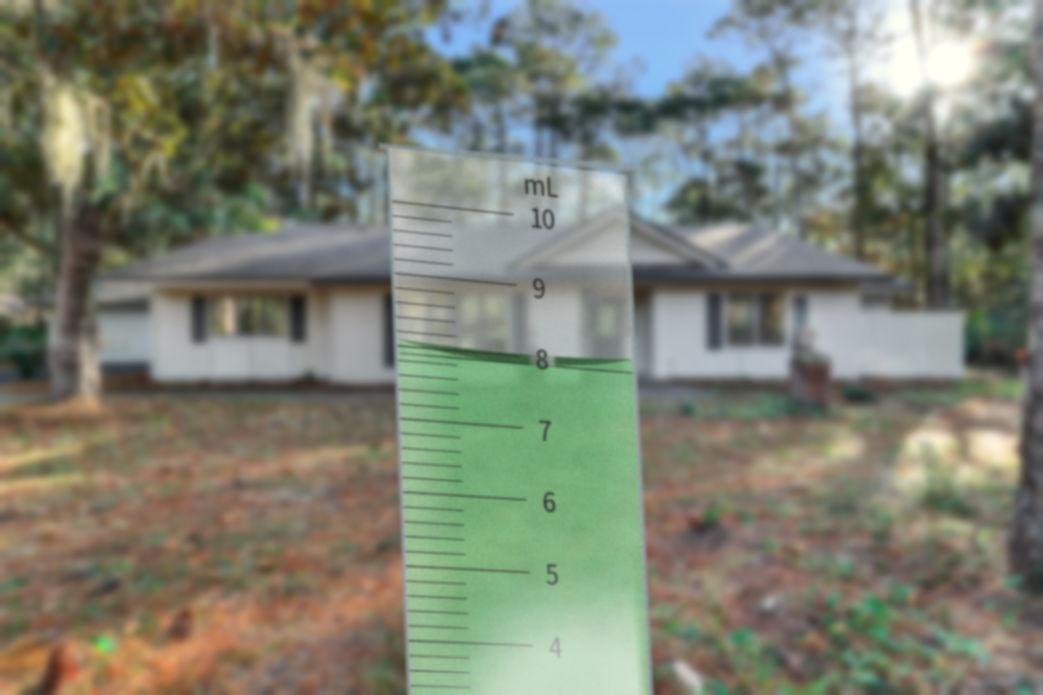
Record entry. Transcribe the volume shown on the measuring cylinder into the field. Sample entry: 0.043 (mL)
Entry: 7.9 (mL)
